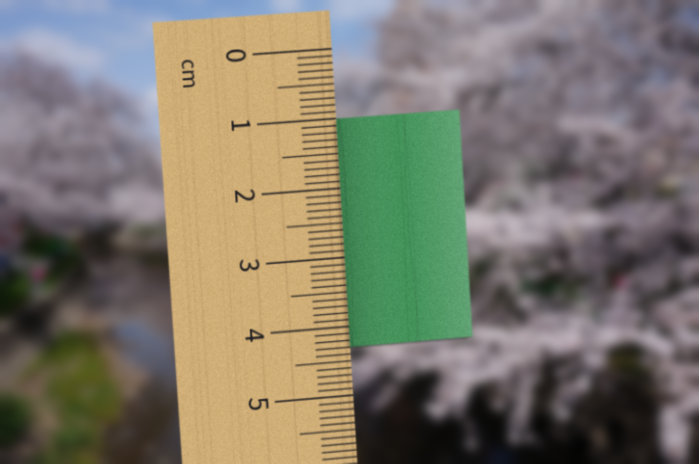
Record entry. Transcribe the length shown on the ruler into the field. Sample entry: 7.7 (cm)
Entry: 3.3 (cm)
